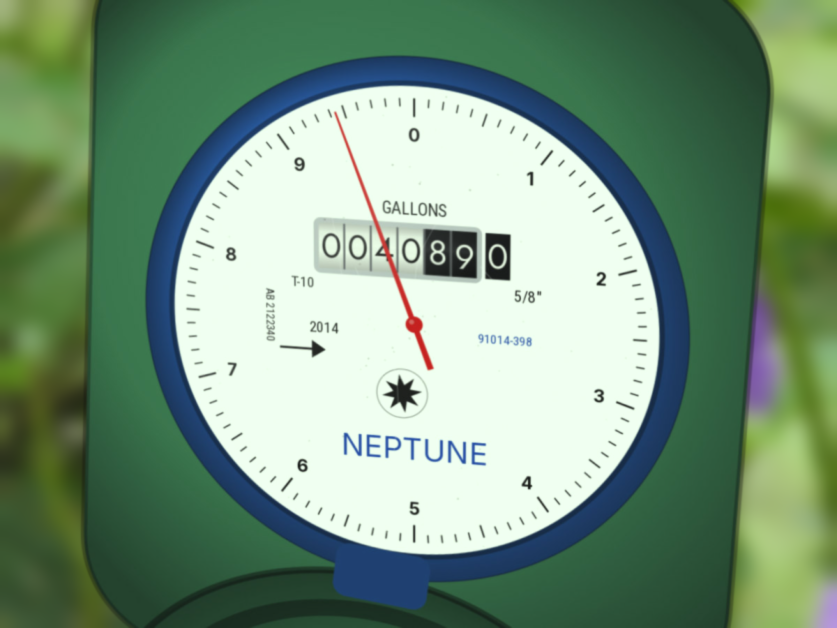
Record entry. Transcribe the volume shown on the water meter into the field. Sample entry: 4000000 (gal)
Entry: 40889.4 (gal)
